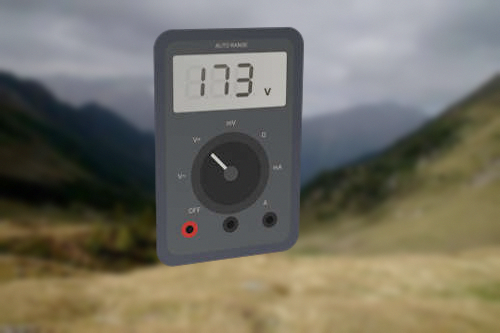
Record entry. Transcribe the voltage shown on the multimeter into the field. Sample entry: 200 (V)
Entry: 173 (V)
